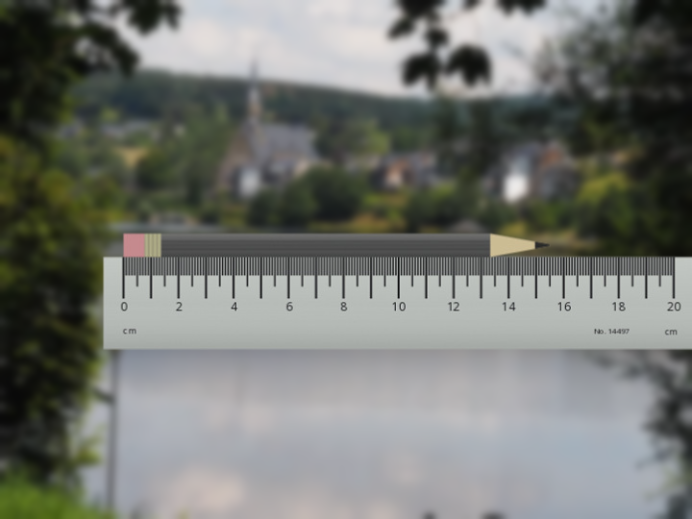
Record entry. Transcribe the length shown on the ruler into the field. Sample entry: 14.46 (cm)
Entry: 15.5 (cm)
